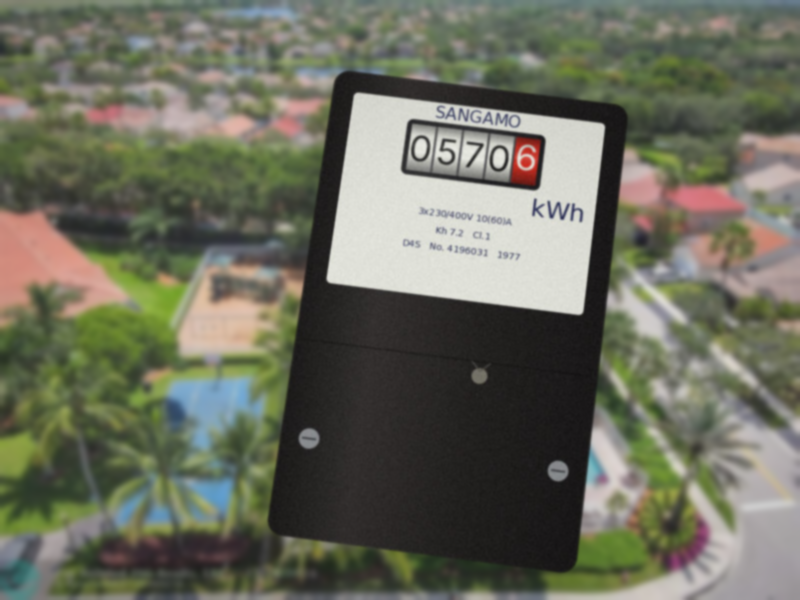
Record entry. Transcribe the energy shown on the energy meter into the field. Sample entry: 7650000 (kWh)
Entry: 570.6 (kWh)
